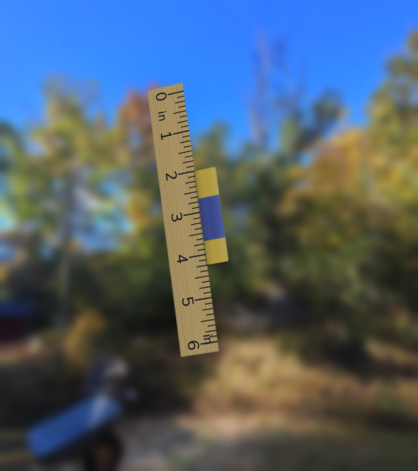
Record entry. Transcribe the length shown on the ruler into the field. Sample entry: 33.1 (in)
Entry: 2.25 (in)
